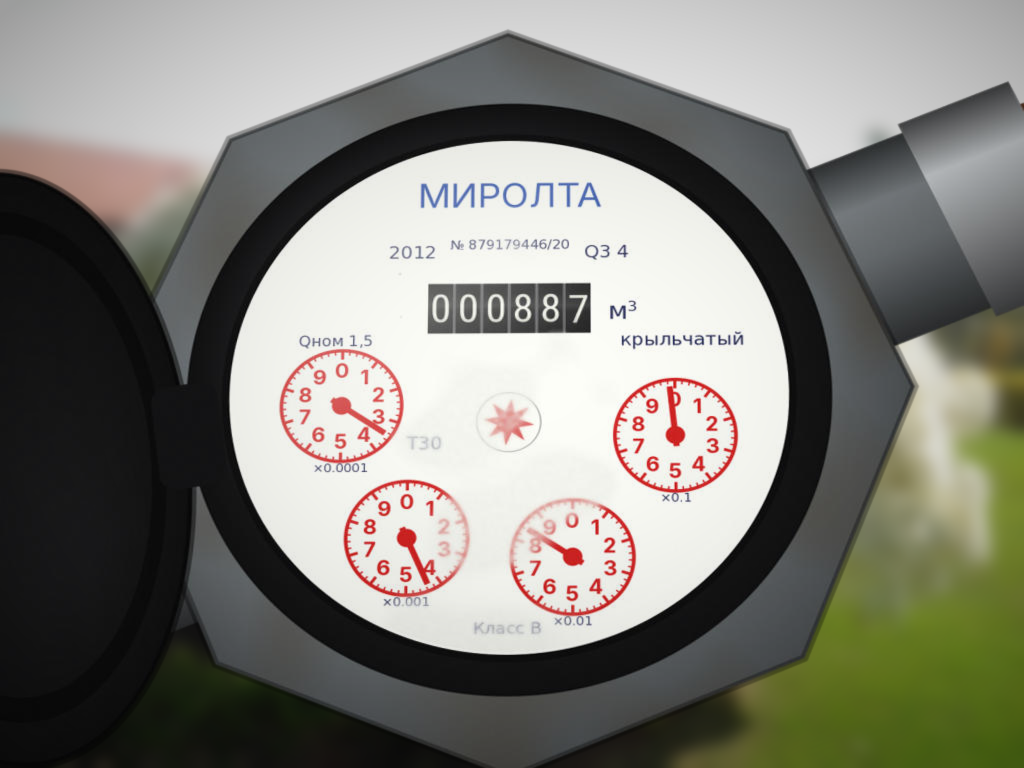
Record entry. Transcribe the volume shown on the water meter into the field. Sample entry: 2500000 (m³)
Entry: 886.9843 (m³)
